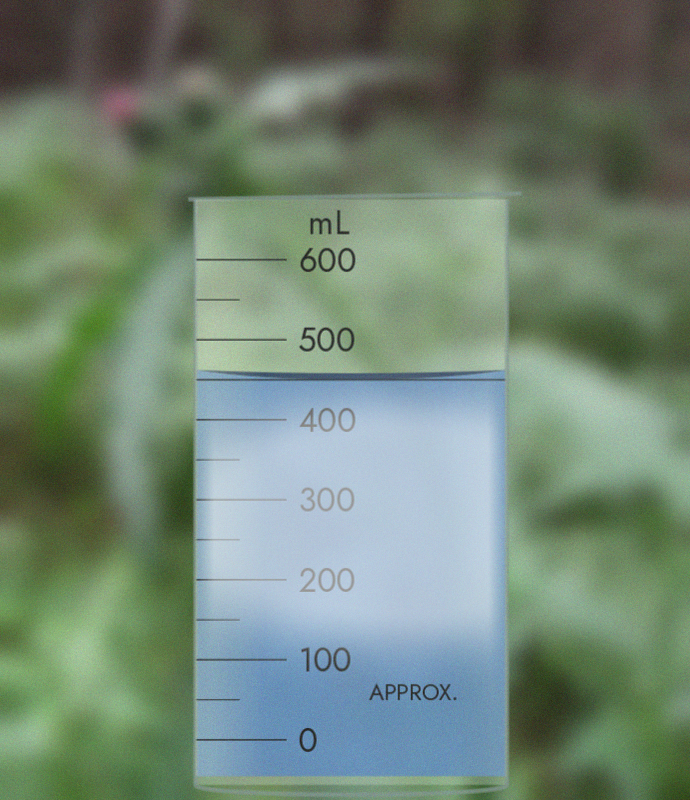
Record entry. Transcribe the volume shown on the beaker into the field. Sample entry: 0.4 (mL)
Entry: 450 (mL)
